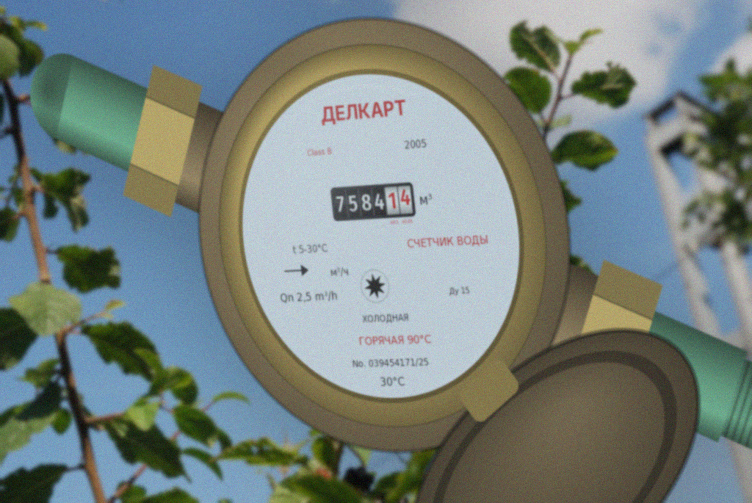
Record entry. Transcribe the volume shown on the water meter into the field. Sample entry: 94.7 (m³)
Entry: 7584.14 (m³)
